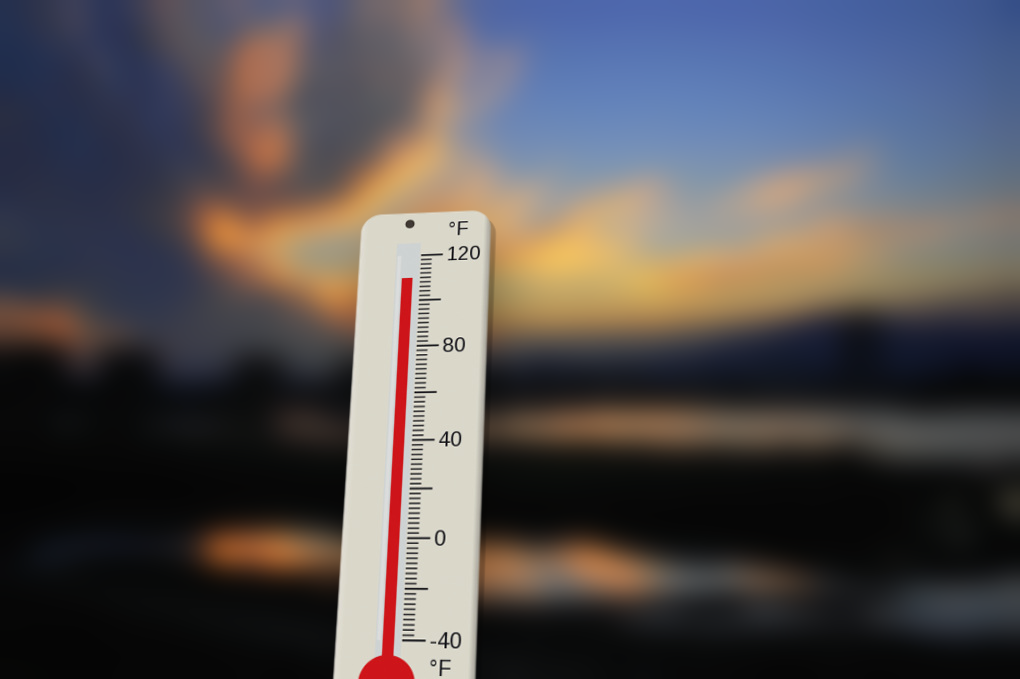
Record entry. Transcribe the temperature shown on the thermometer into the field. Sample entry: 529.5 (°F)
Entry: 110 (°F)
